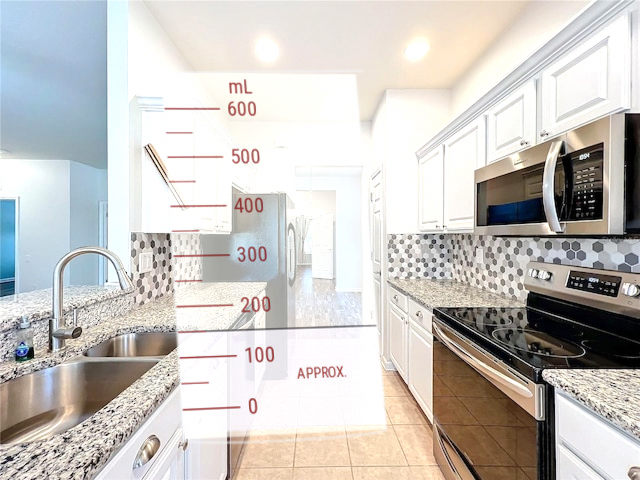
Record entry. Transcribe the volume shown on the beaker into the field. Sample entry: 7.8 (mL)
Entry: 150 (mL)
